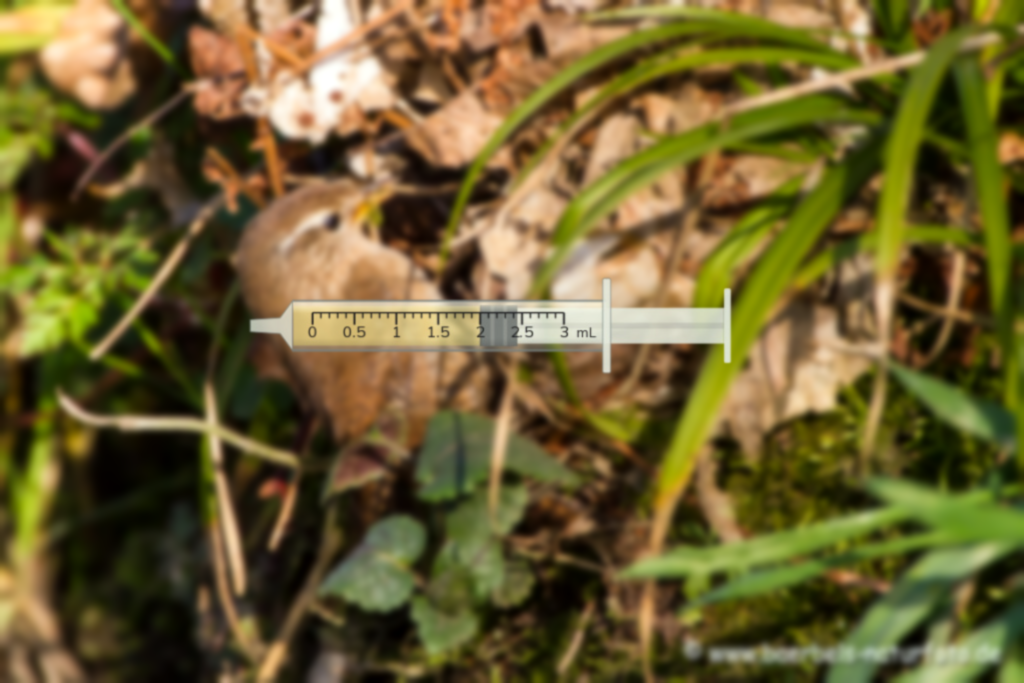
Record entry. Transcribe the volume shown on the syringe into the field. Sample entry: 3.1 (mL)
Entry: 2 (mL)
